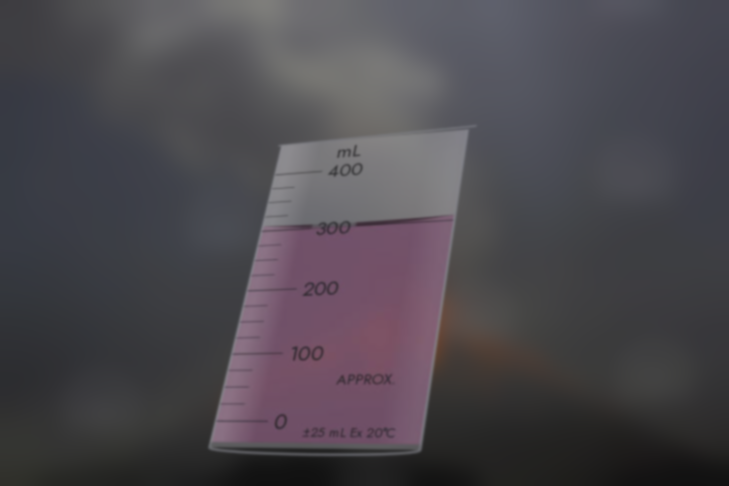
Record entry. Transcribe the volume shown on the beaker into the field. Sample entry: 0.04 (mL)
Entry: 300 (mL)
